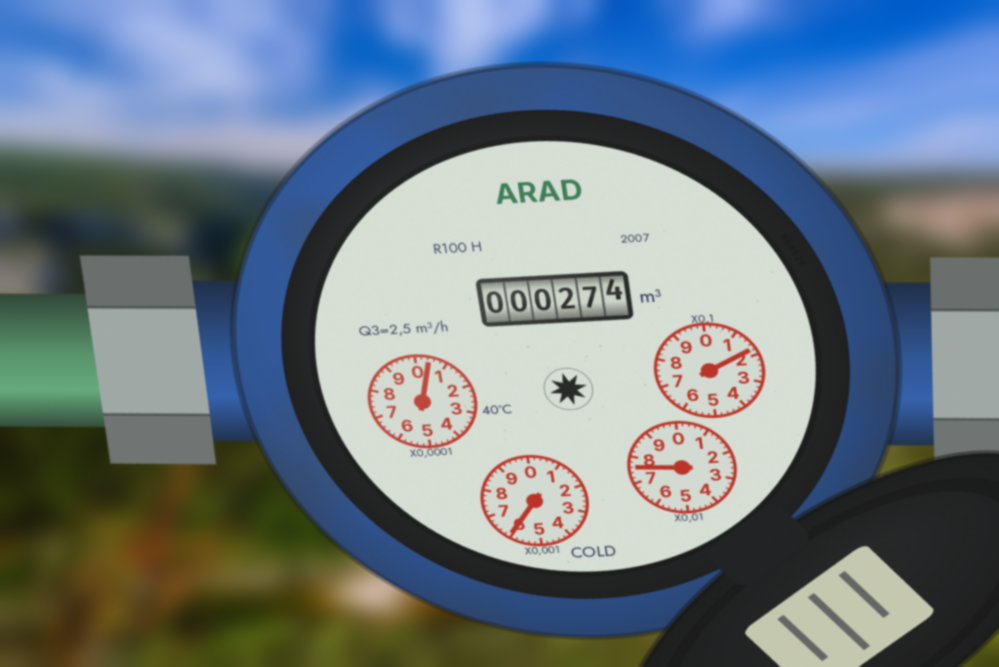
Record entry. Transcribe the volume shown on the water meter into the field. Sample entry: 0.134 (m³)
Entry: 274.1760 (m³)
